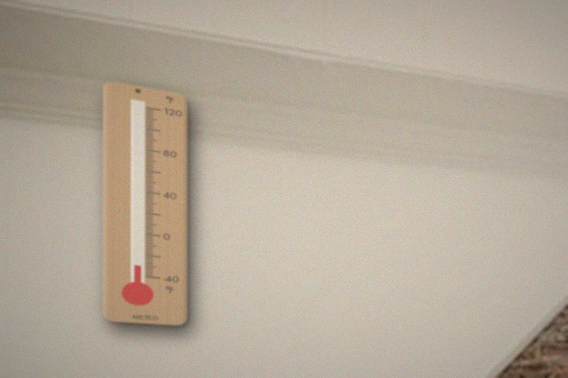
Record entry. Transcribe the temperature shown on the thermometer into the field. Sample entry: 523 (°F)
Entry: -30 (°F)
